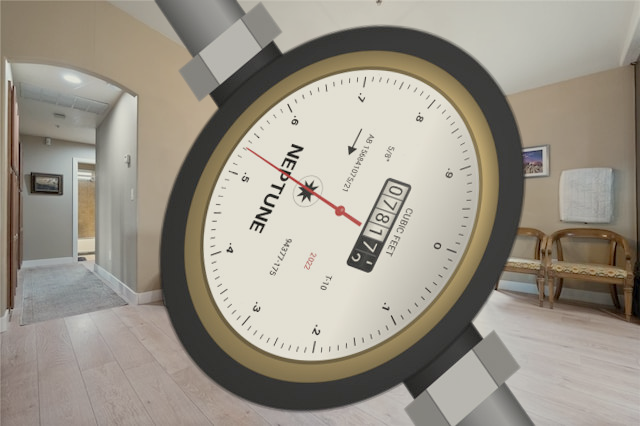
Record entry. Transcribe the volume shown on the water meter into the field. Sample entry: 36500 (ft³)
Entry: 78171.53 (ft³)
